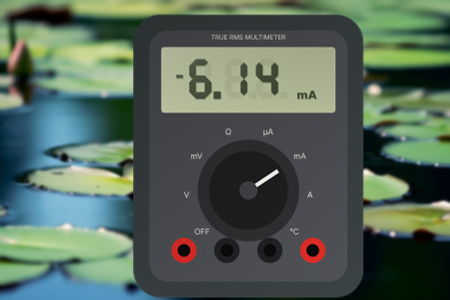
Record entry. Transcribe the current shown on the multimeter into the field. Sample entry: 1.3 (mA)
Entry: -6.14 (mA)
